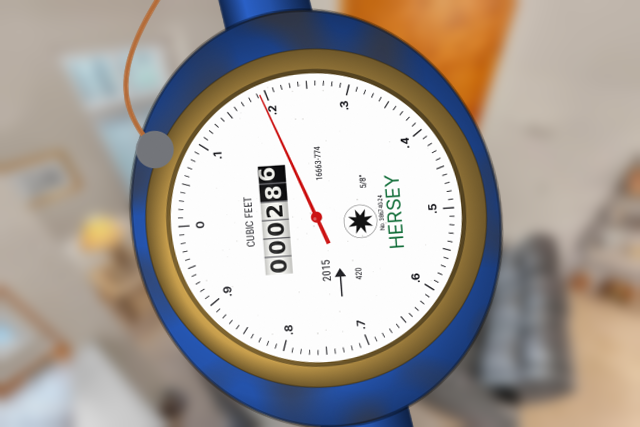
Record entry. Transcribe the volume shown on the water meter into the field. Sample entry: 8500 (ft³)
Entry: 286.19 (ft³)
